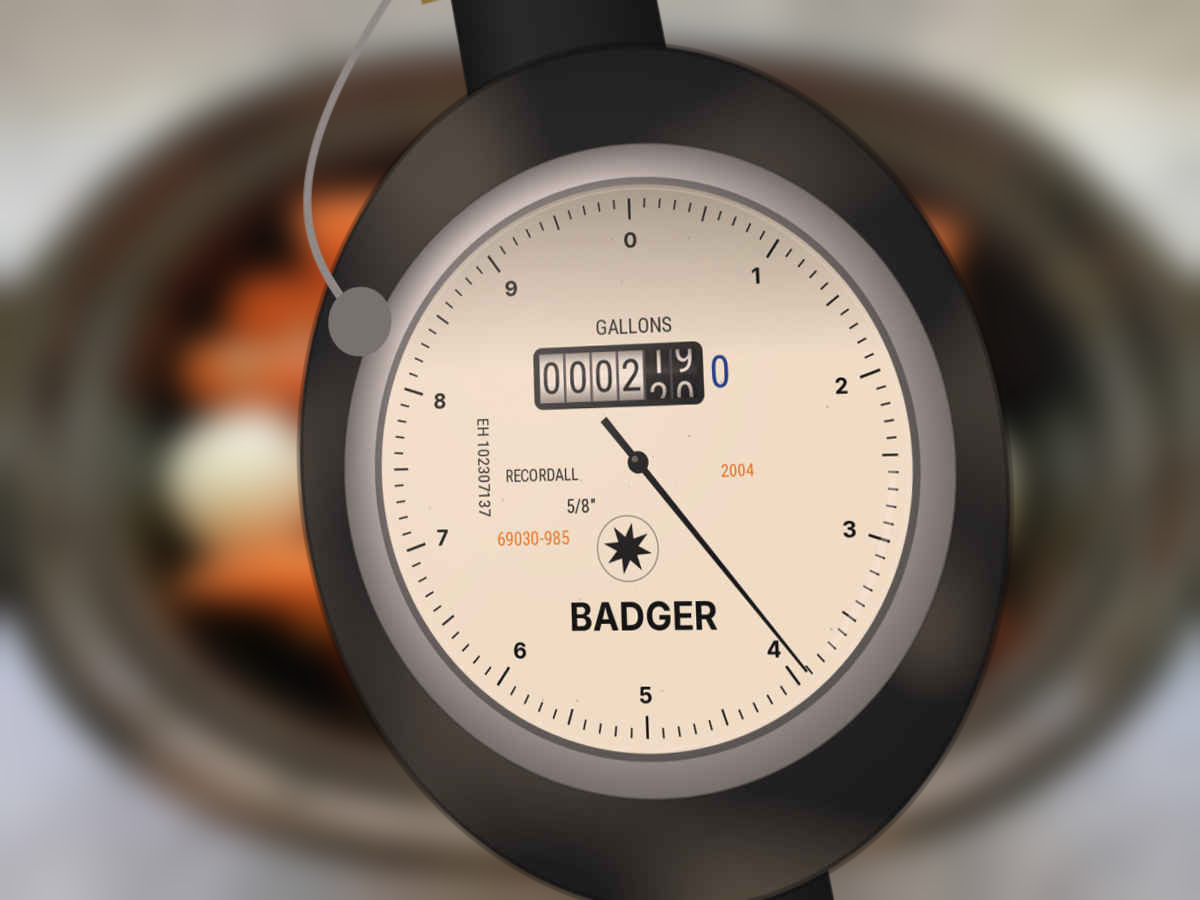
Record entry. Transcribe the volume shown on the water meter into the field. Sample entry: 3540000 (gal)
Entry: 2193.9 (gal)
